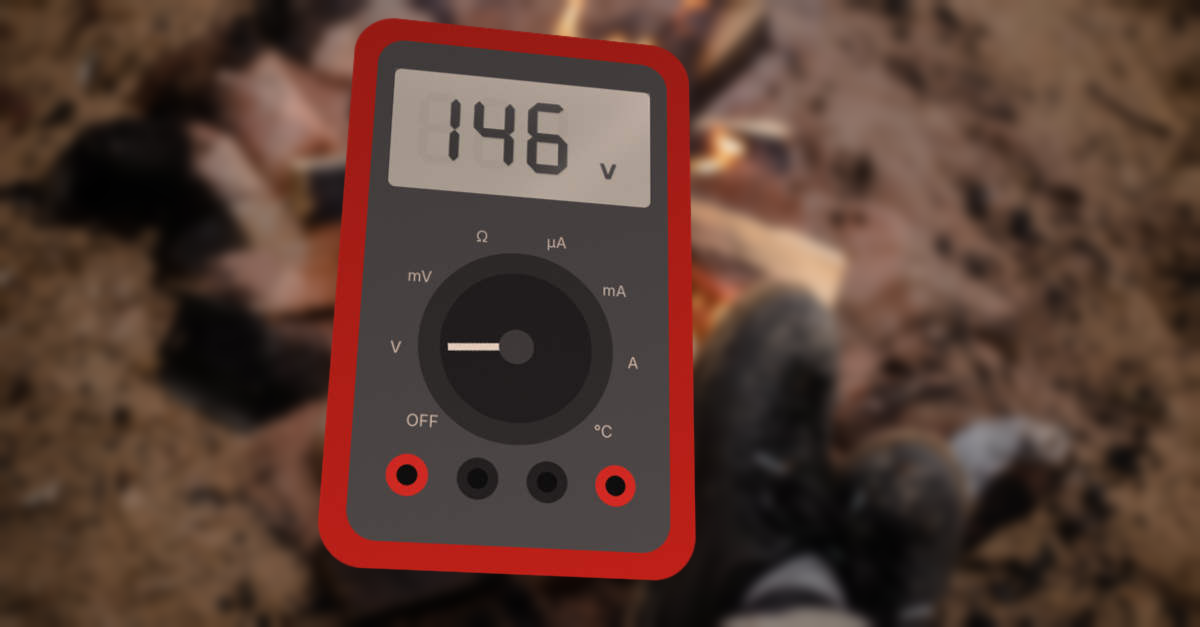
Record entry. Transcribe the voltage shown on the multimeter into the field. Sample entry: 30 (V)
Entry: 146 (V)
